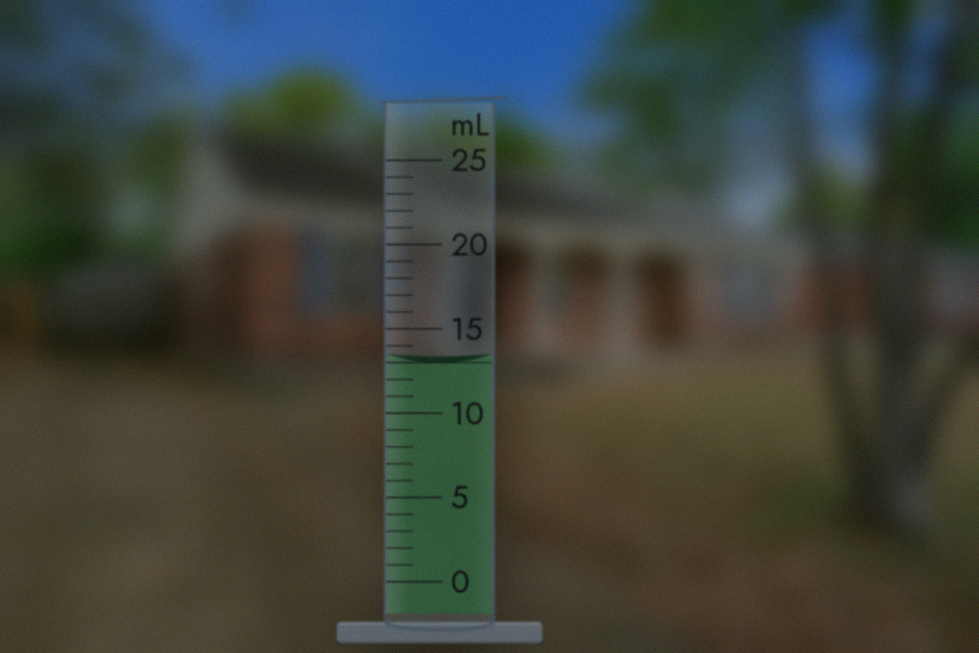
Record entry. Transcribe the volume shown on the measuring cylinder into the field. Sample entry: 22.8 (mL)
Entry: 13 (mL)
